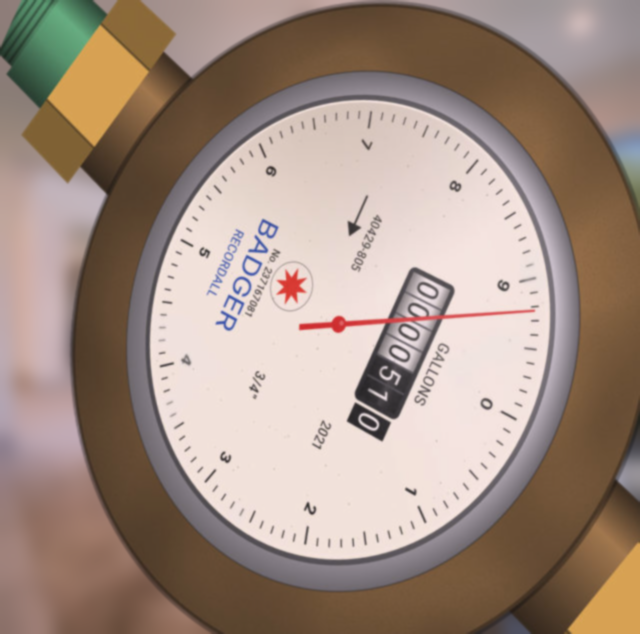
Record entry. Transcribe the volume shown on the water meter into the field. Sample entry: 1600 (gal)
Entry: 509.2 (gal)
